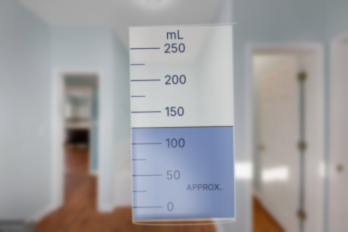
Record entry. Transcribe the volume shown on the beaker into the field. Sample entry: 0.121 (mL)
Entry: 125 (mL)
